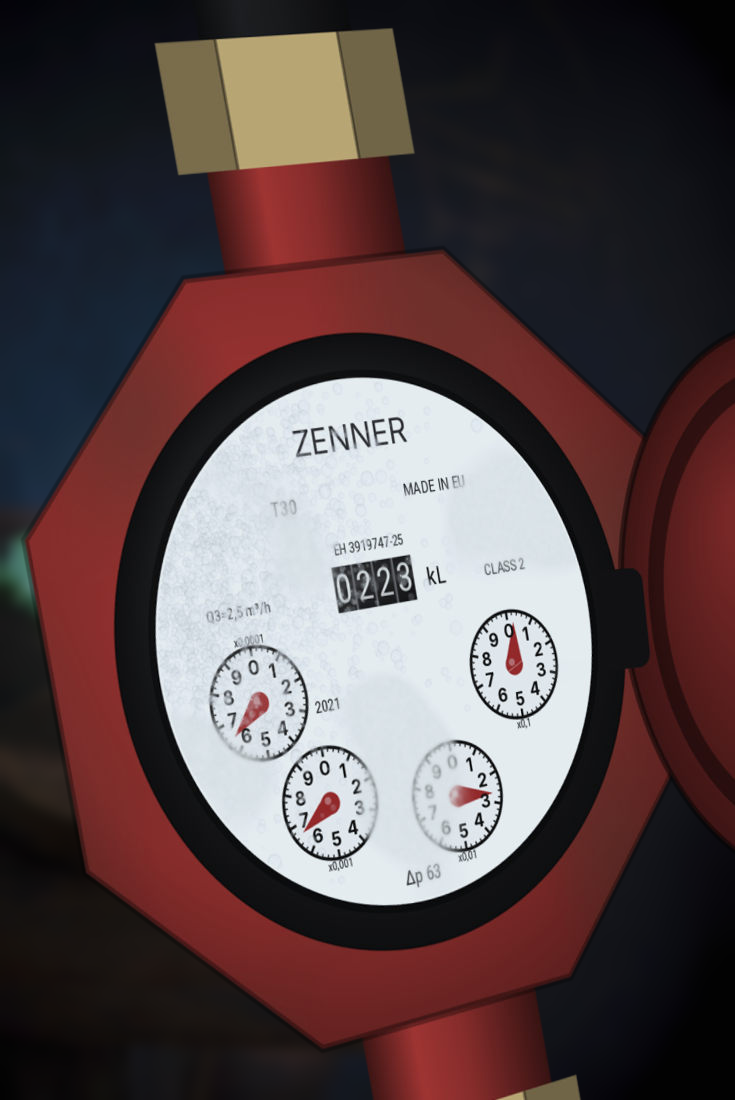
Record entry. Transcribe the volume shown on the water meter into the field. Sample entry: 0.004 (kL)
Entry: 223.0266 (kL)
